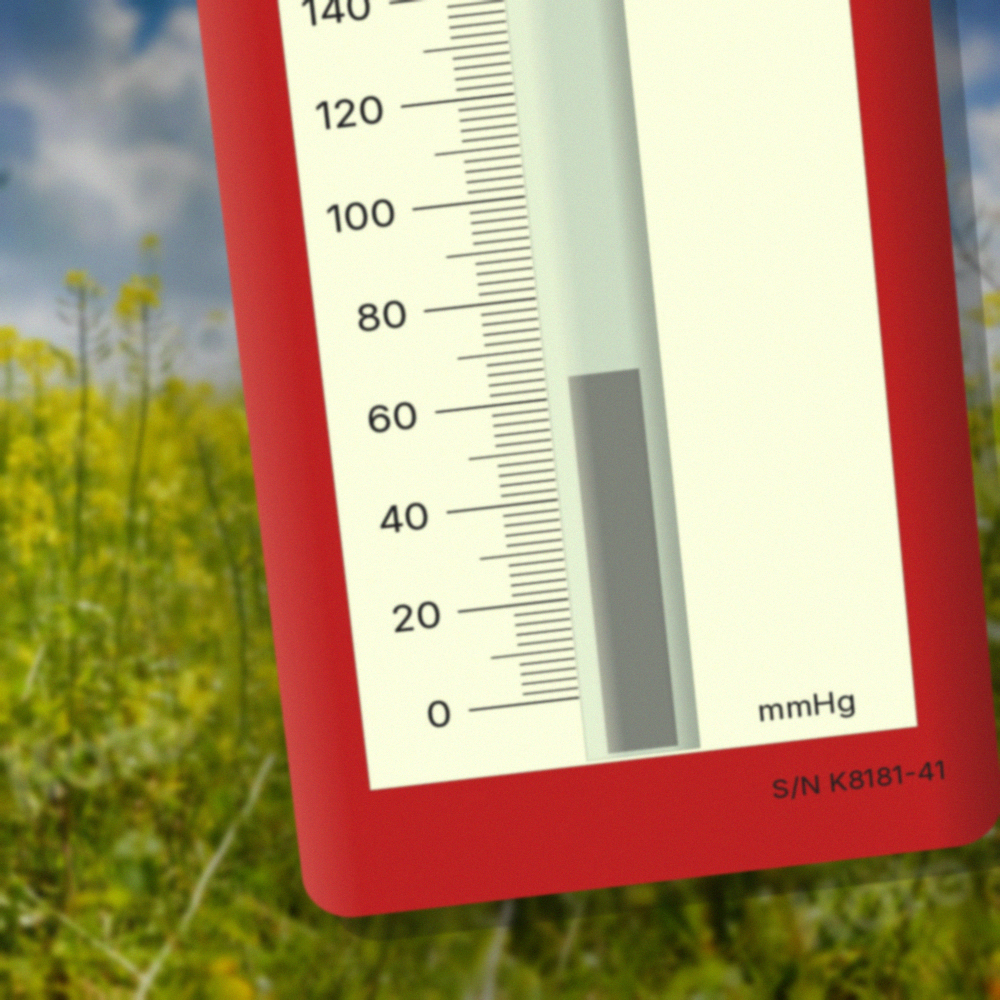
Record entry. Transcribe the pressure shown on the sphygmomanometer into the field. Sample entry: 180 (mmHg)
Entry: 64 (mmHg)
